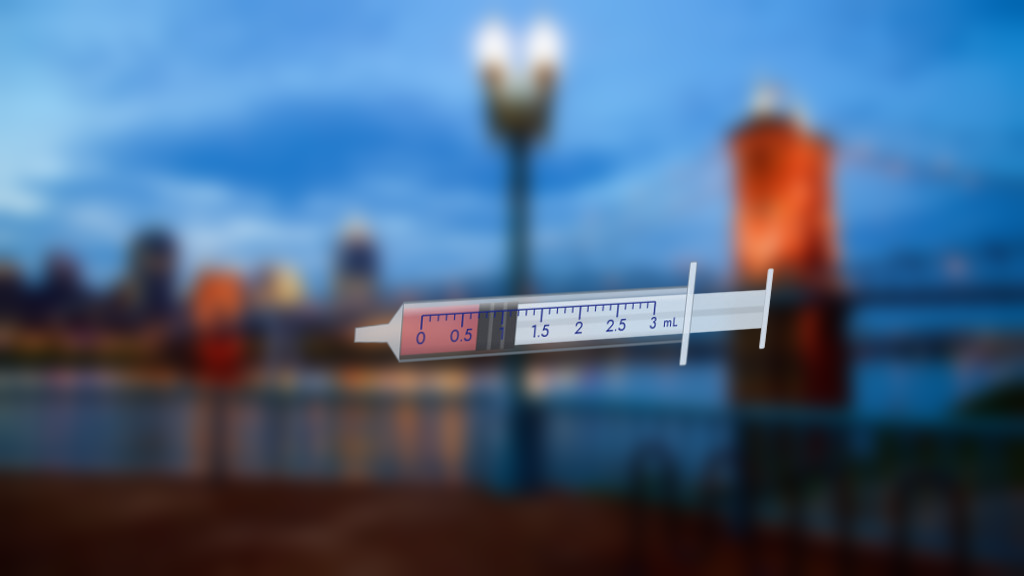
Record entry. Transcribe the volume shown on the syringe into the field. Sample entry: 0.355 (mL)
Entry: 0.7 (mL)
